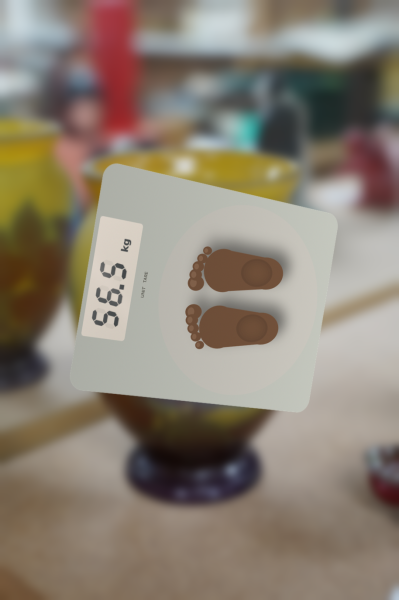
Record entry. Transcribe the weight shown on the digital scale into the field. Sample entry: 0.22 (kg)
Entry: 56.5 (kg)
